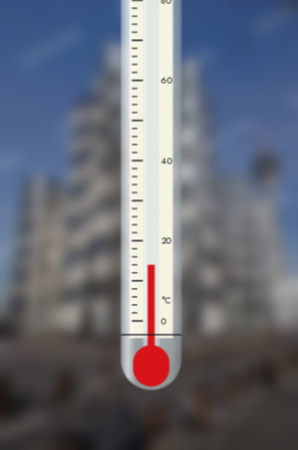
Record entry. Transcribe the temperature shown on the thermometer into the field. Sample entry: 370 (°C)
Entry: 14 (°C)
